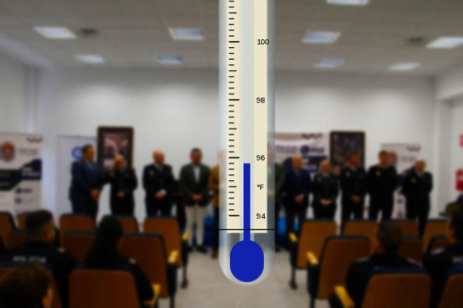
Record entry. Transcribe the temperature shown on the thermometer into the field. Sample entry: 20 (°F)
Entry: 95.8 (°F)
